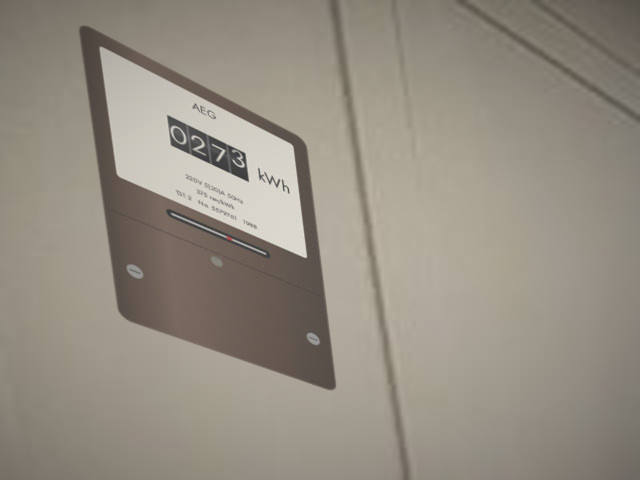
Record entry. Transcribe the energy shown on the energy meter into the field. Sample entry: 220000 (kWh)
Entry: 273 (kWh)
